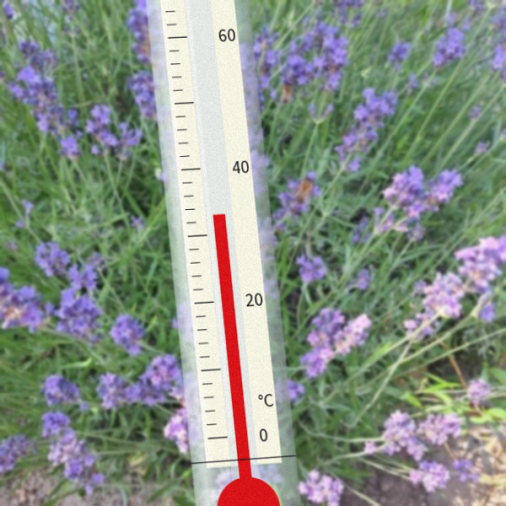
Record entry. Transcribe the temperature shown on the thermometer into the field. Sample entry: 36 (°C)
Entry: 33 (°C)
